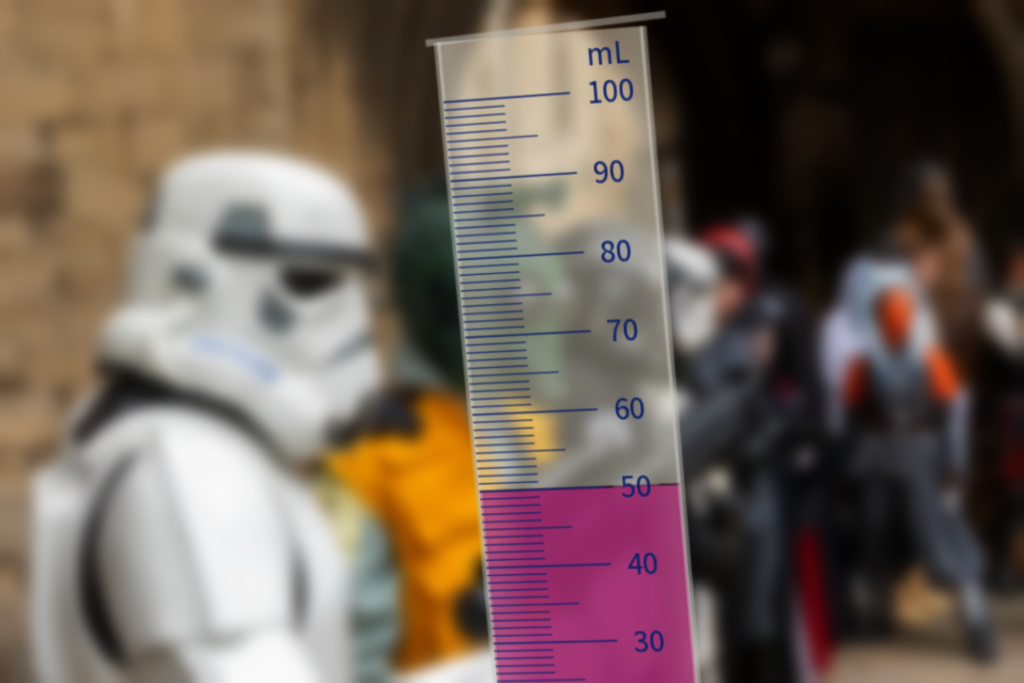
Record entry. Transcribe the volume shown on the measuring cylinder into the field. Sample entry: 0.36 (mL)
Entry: 50 (mL)
